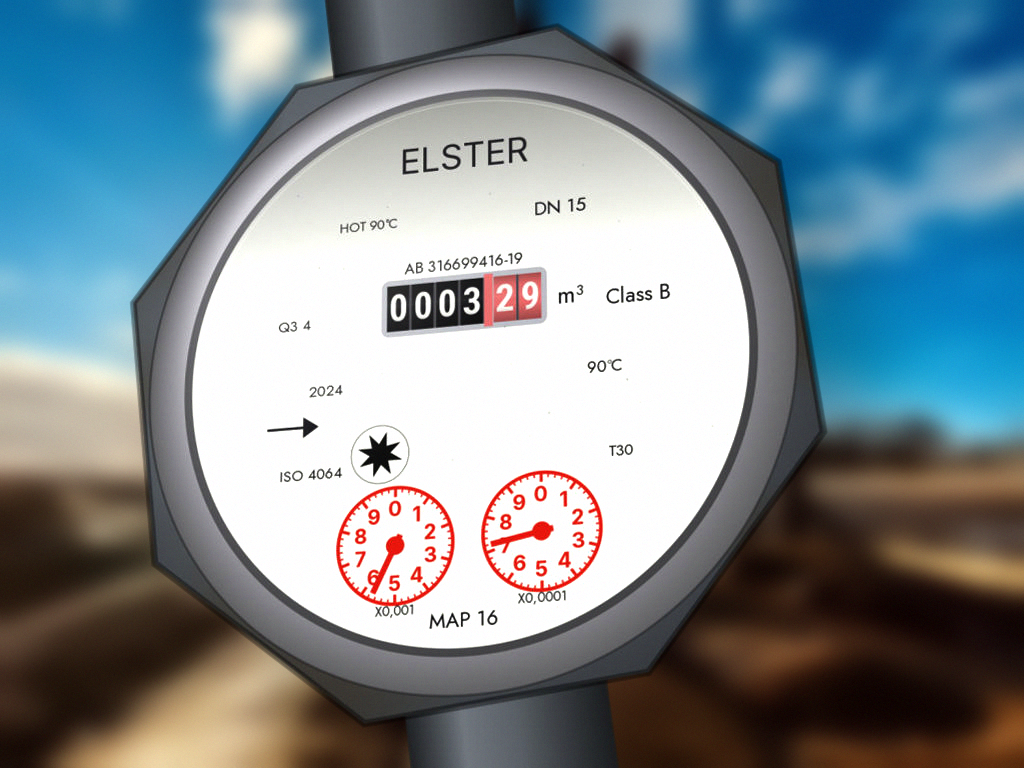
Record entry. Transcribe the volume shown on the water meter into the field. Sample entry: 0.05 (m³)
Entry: 3.2957 (m³)
